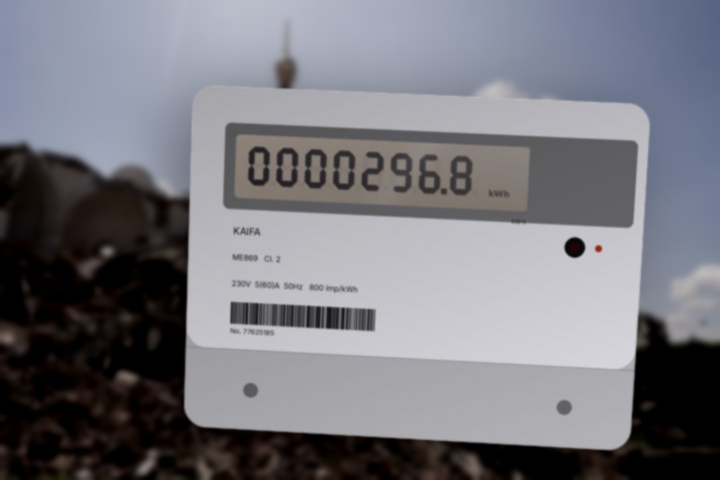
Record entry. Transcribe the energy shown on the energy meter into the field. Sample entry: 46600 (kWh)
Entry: 296.8 (kWh)
